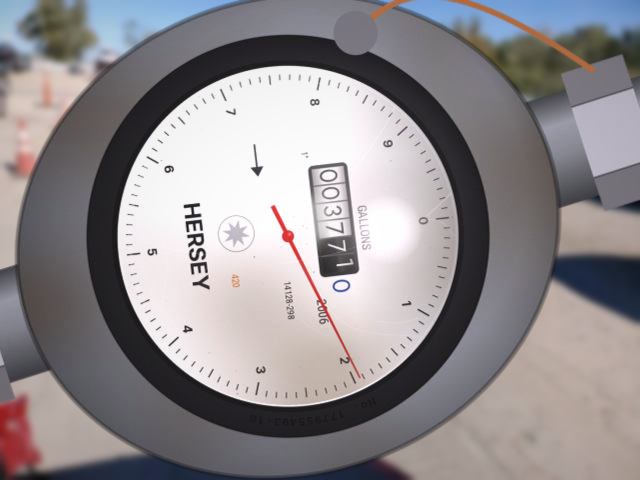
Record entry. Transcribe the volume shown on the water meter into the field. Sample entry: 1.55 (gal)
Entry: 37711.9 (gal)
